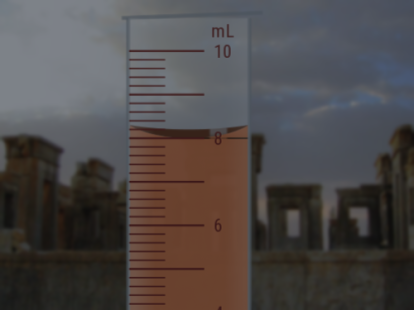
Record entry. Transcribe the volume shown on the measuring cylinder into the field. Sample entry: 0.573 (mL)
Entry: 8 (mL)
